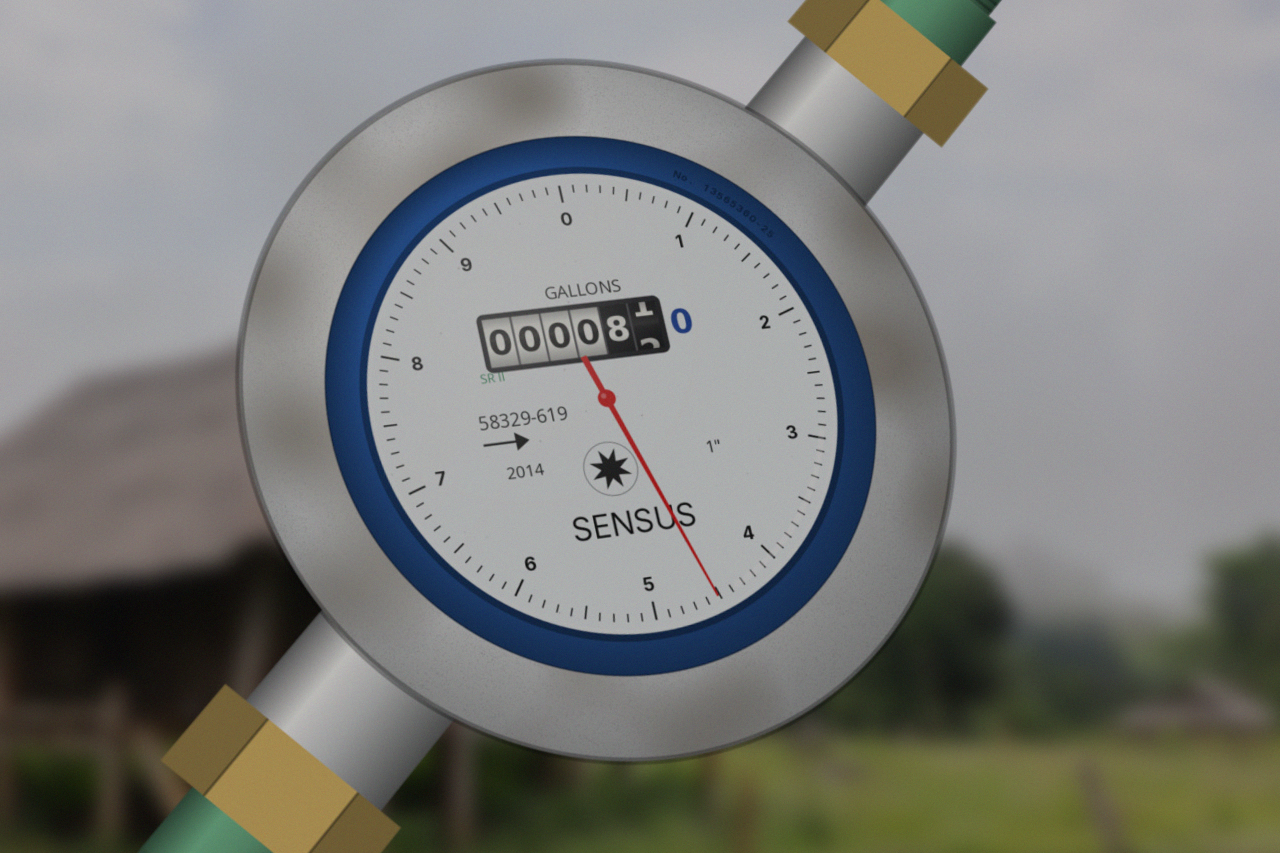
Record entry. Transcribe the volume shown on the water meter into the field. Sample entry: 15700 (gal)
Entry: 814.5 (gal)
